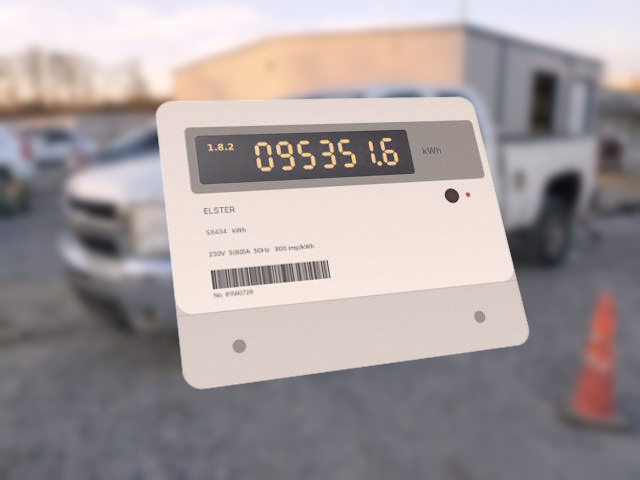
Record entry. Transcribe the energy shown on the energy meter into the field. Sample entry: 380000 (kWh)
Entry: 95351.6 (kWh)
